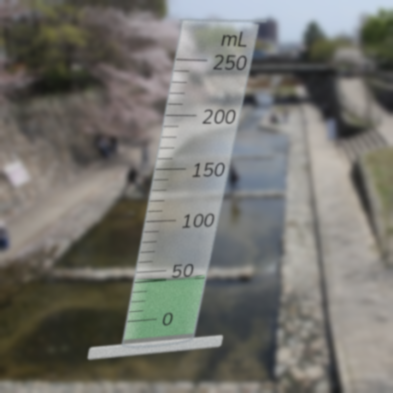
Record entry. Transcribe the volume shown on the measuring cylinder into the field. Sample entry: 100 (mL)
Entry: 40 (mL)
